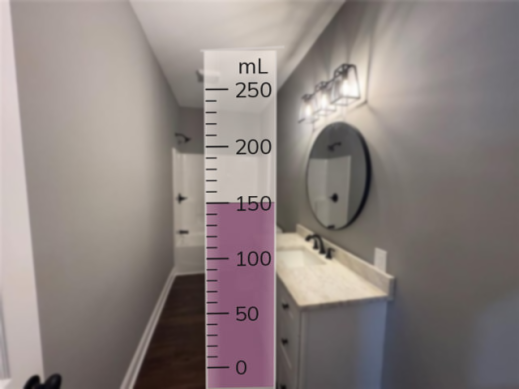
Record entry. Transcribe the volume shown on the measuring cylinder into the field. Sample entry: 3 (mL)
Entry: 150 (mL)
